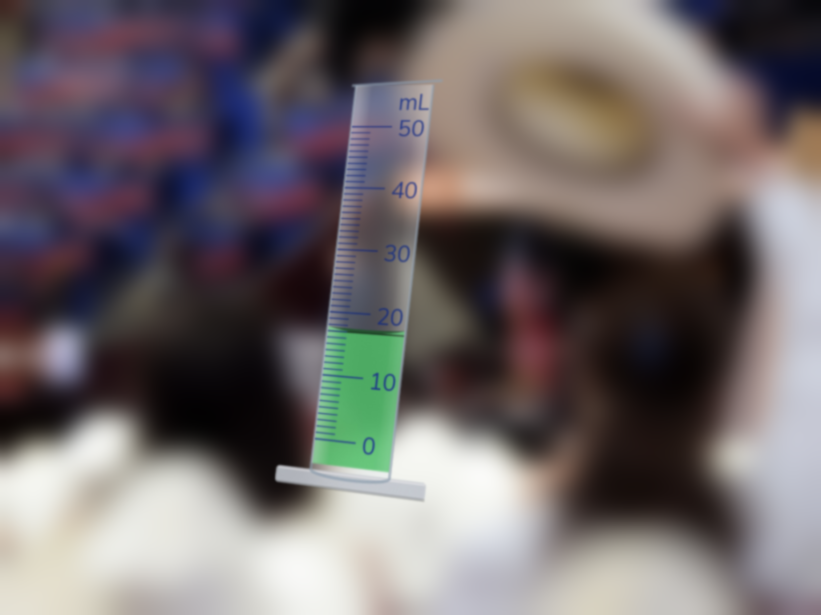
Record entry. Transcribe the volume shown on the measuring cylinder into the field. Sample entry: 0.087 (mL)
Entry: 17 (mL)
